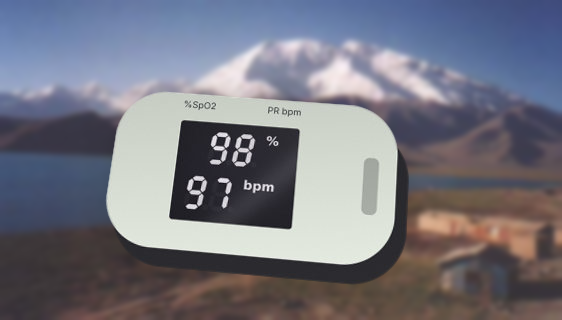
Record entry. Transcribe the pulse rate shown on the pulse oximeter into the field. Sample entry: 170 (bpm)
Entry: 97 (bpm)
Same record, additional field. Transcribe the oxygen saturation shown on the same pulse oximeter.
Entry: 98 (%)
